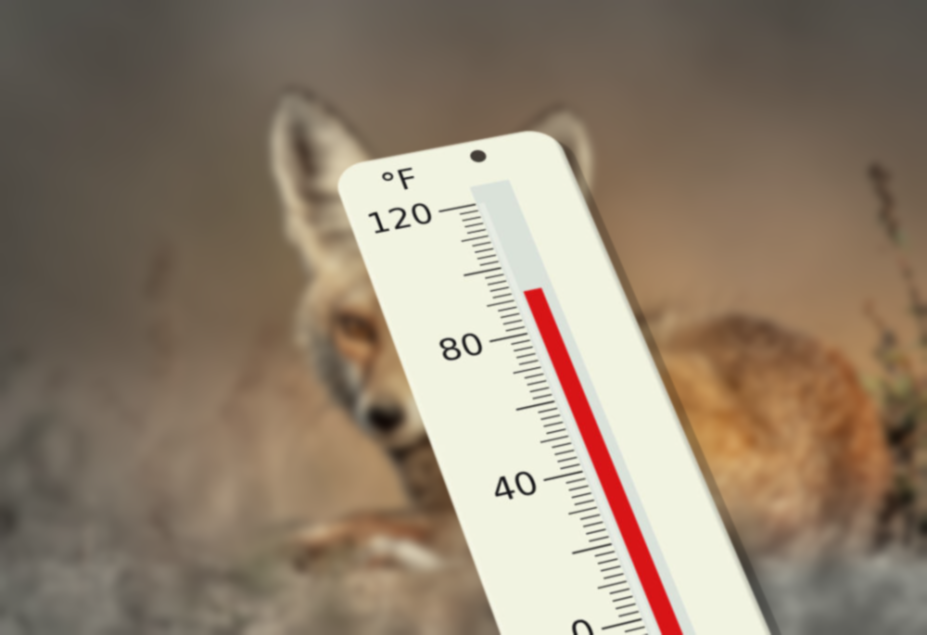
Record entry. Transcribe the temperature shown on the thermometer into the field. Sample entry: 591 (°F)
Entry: 92 (°F)
